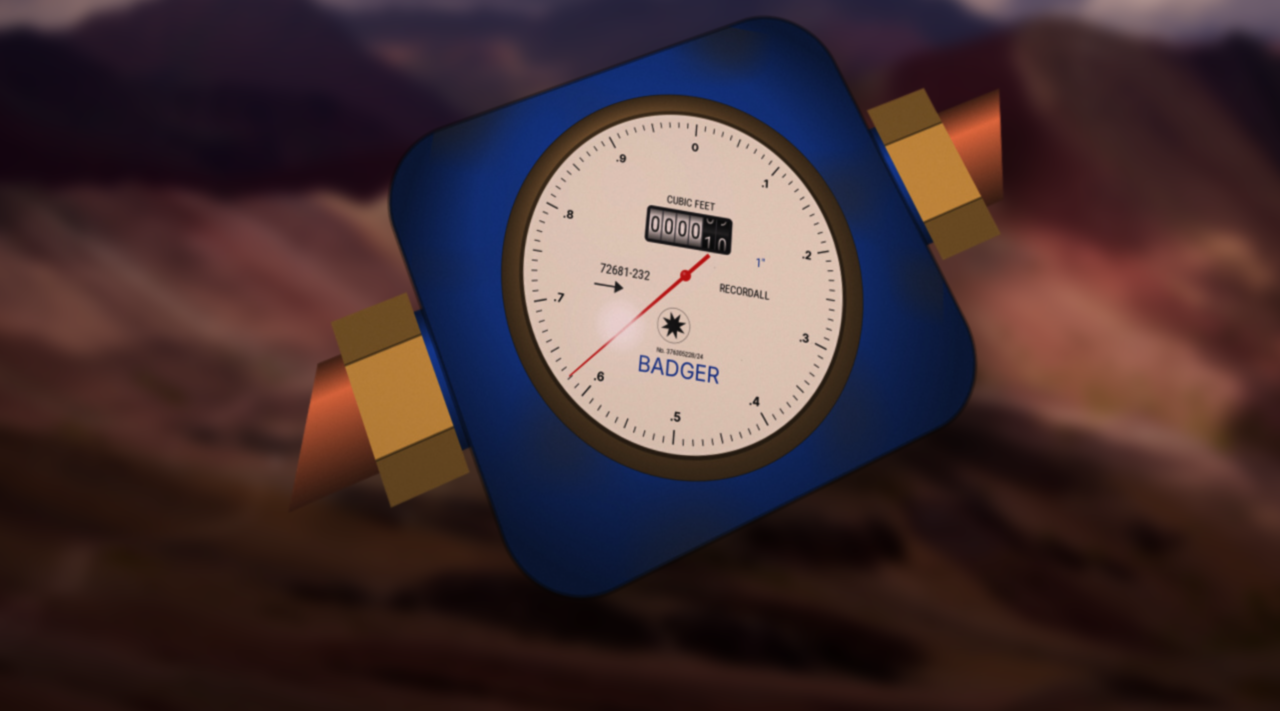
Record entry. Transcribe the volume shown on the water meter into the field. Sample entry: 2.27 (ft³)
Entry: 9.62 (ft³)
